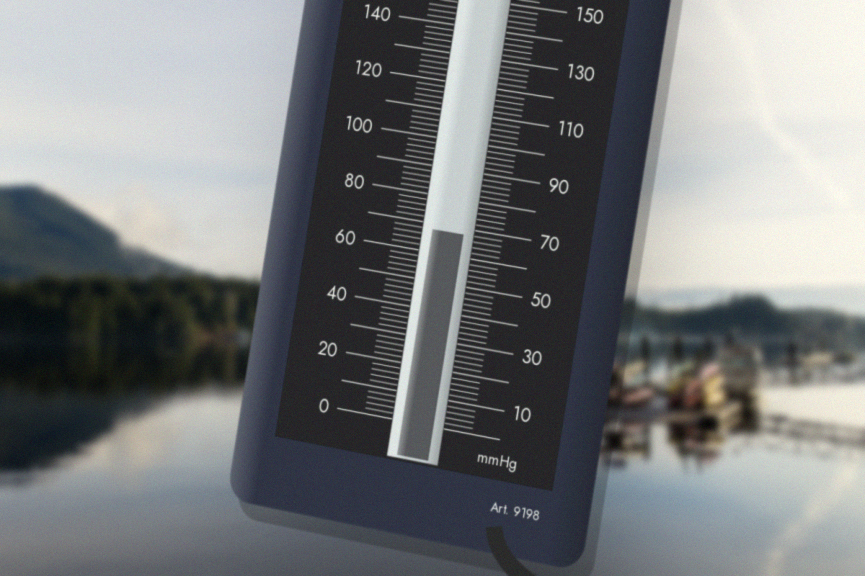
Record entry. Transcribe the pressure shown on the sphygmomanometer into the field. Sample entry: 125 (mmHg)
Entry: 68 (mmHg)
